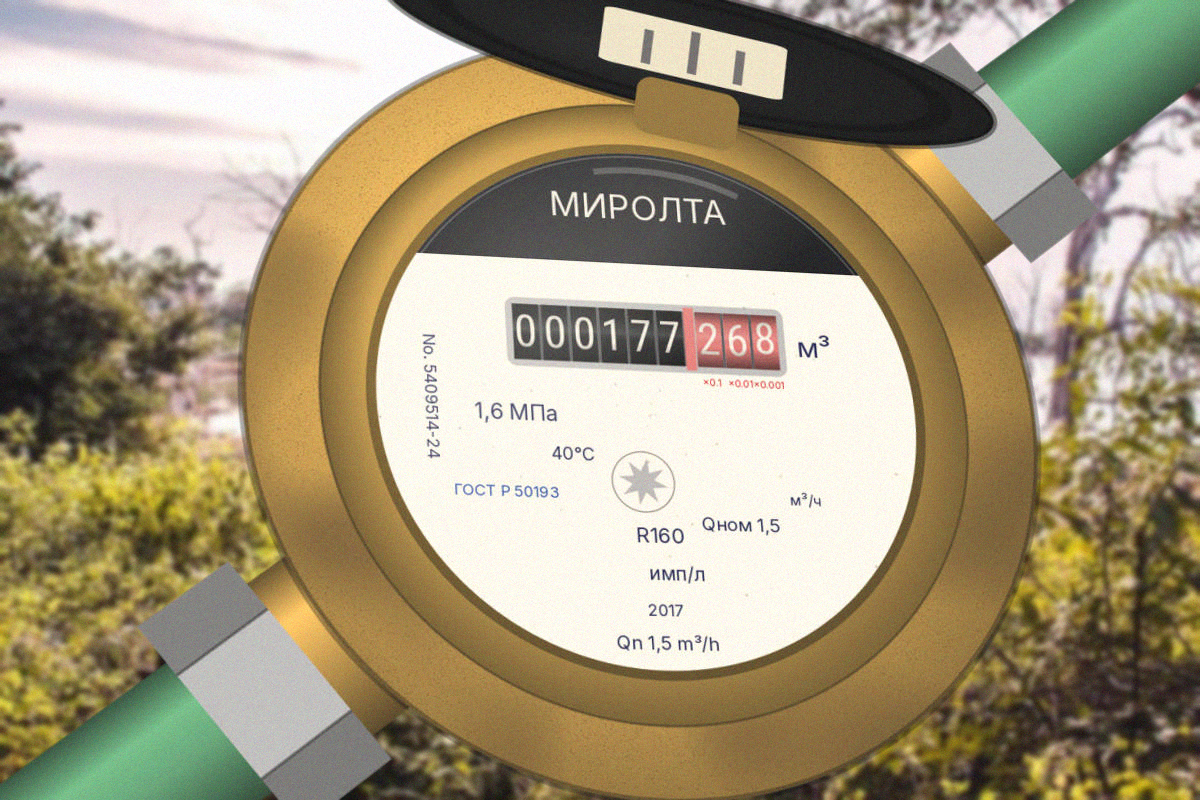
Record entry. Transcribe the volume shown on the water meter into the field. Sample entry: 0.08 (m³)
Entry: 177.268 (m³)
